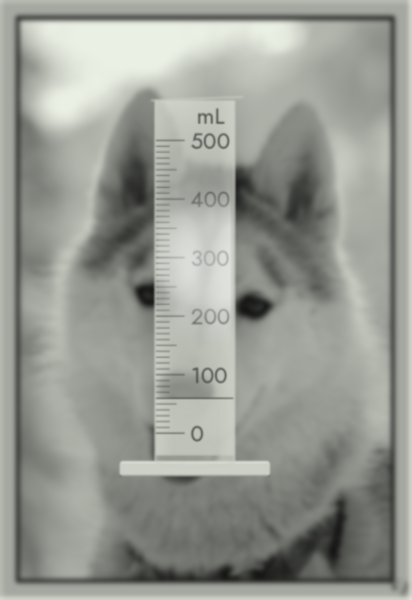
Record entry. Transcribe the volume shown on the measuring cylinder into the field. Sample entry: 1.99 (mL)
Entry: 60 (mL)
